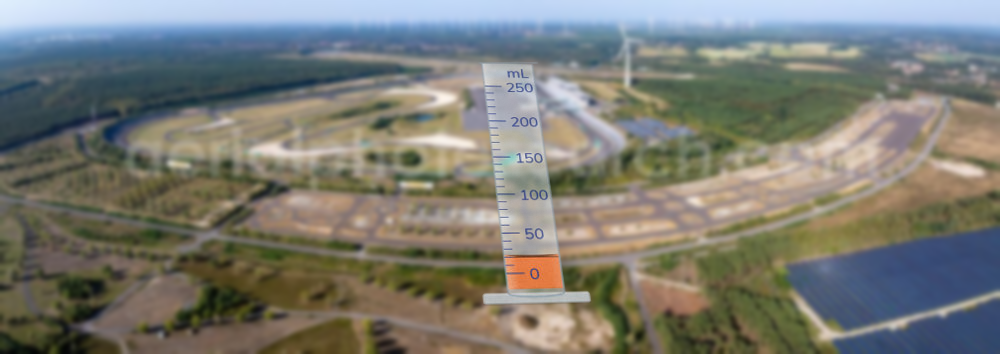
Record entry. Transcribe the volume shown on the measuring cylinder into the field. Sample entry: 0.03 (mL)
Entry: 20 (mL)
